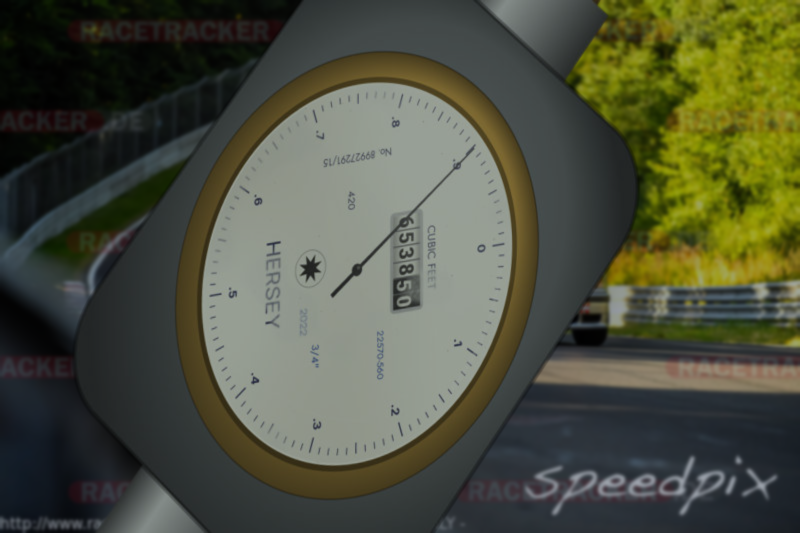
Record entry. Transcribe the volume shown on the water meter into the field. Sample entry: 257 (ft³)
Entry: 653849.90 (ft³)
